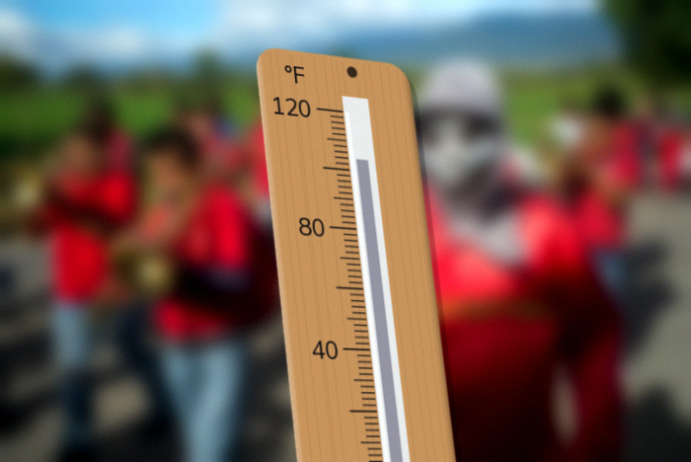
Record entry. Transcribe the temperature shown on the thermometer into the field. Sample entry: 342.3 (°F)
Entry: 104 (°F)
